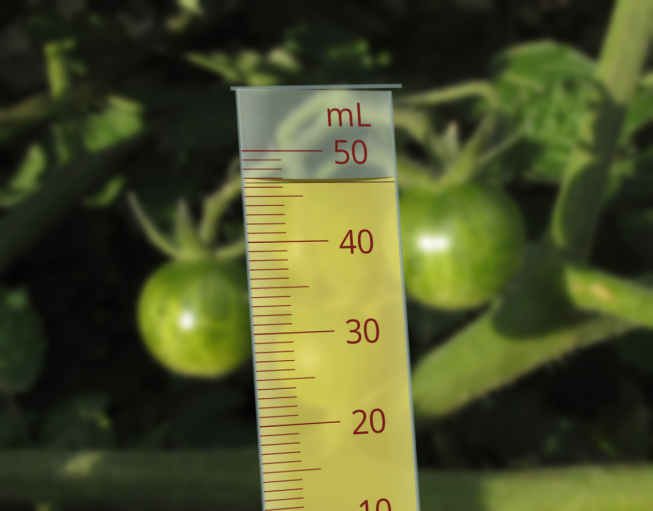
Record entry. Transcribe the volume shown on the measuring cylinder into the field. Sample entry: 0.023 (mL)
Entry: 46.5 (mL)
